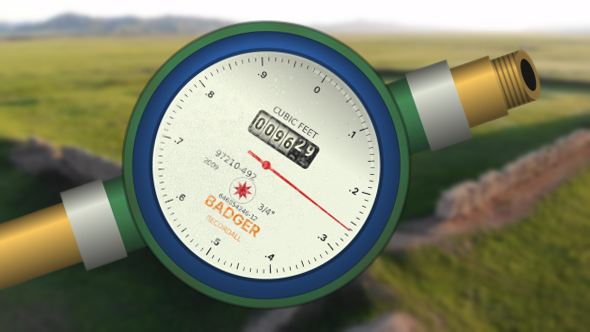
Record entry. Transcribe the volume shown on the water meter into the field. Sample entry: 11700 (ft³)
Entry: 9629.26 (ft³)
